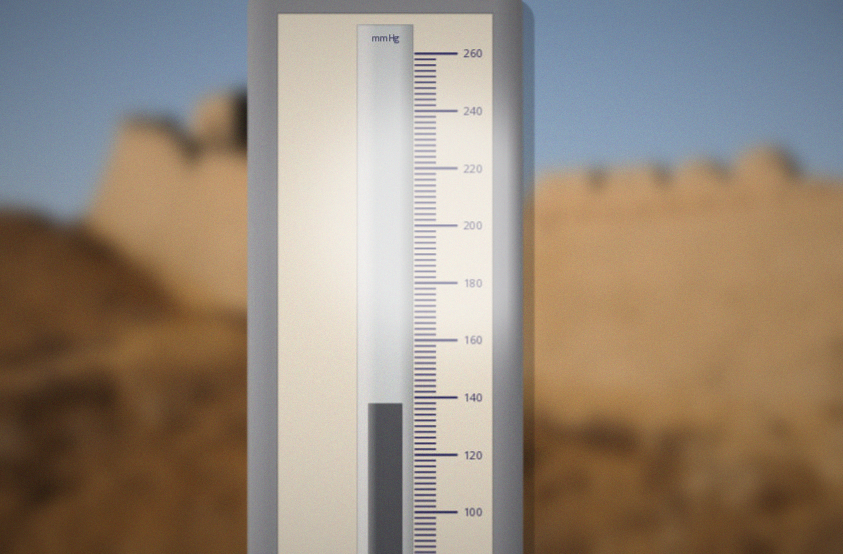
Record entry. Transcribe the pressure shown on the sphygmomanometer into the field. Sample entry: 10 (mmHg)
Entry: 138 (mmHg)
